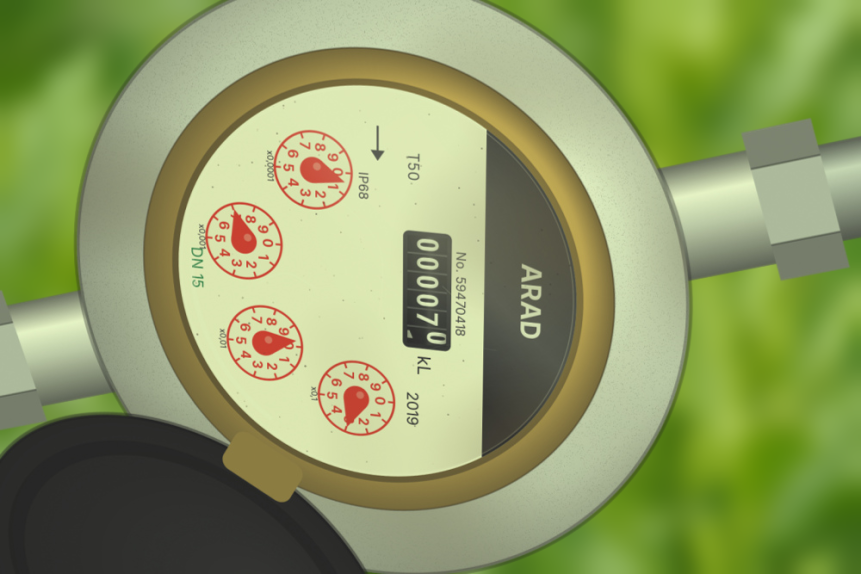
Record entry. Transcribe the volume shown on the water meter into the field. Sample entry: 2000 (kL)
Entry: 70.2970 (kL)
